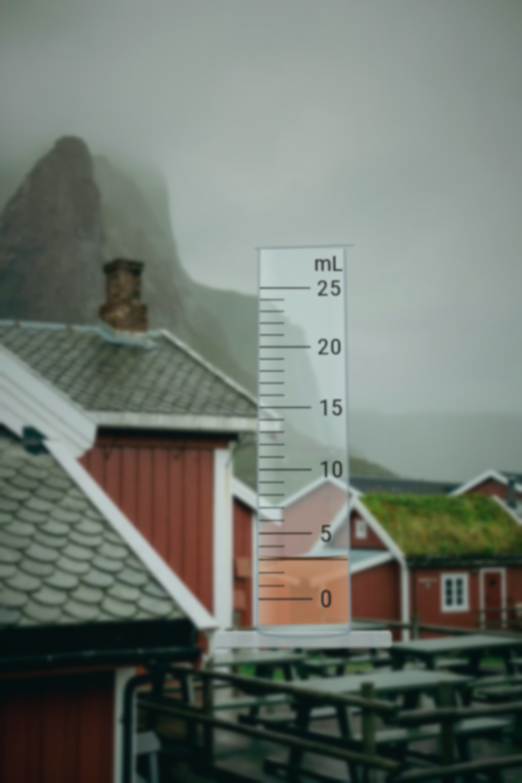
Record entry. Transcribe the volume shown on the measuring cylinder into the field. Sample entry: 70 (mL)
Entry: 3 (mL)
